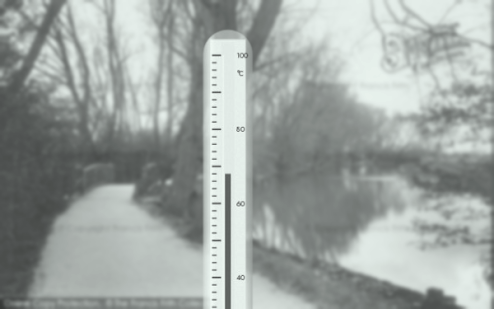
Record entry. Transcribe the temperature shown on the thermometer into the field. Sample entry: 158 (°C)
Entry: 68 (°C)
